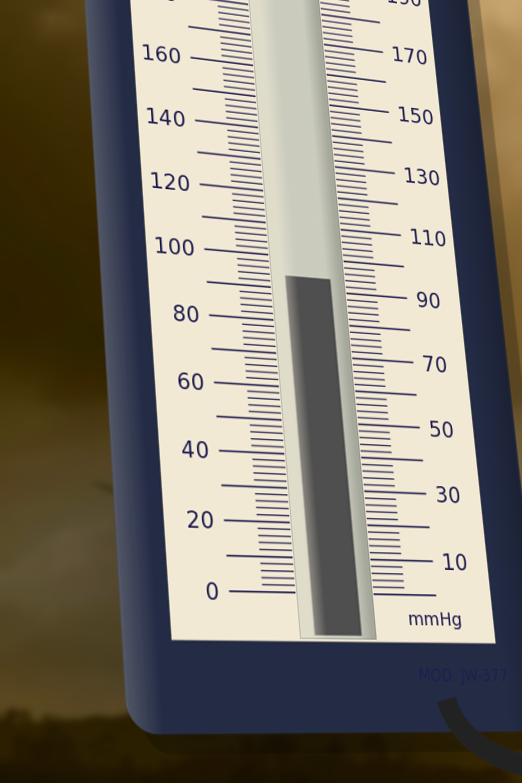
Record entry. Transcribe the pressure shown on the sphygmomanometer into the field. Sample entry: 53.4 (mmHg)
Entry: 94 (mmHg)
